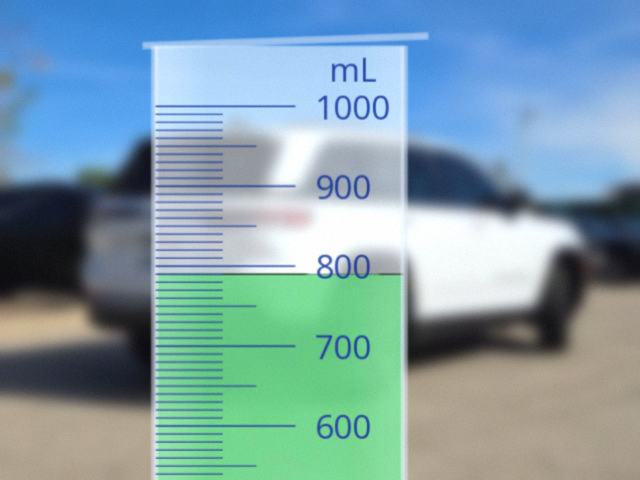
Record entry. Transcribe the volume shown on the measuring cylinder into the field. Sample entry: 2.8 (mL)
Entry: 790 (mL)
